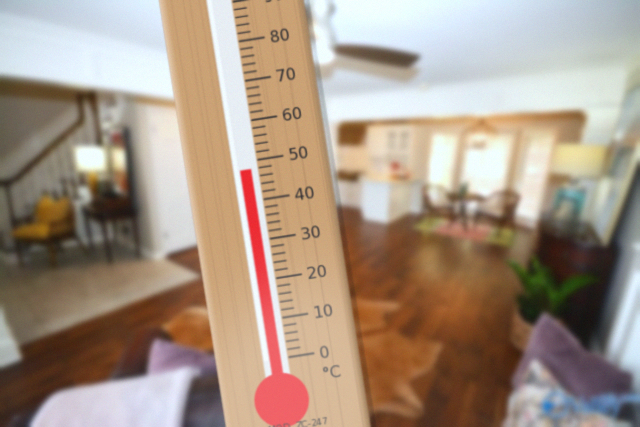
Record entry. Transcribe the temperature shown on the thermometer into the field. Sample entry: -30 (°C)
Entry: 48 (°C)
